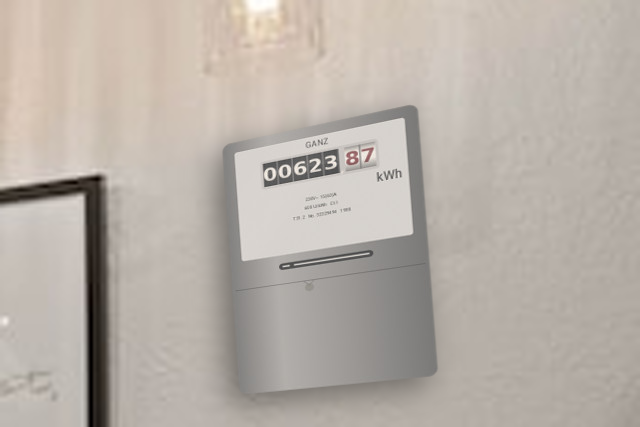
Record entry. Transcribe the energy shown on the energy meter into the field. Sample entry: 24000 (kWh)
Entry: 623.87 (kWh)
